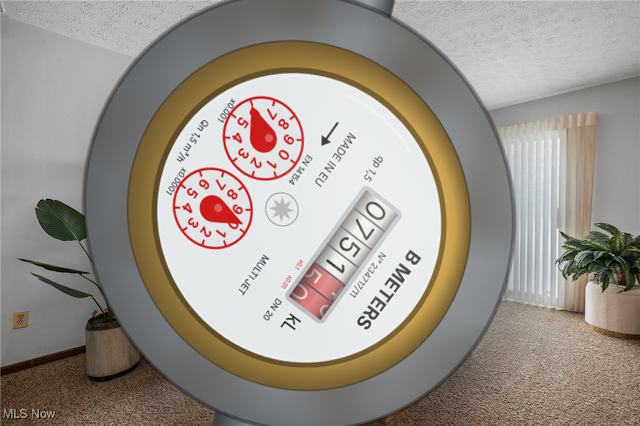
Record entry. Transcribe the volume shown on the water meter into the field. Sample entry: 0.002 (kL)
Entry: 751.4959 (kL)
